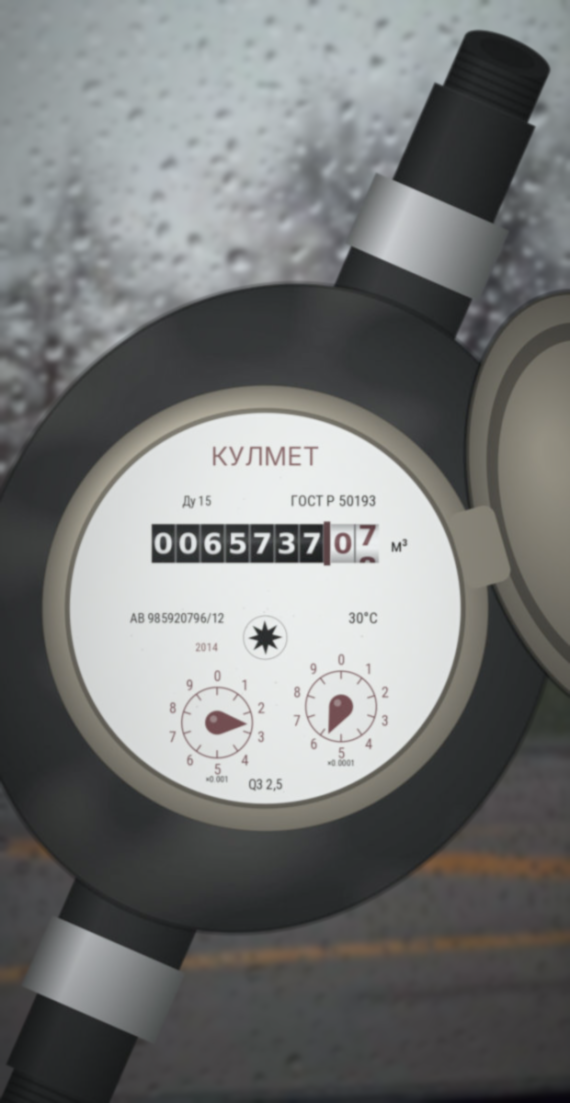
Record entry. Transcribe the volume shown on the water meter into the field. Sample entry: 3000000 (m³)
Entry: 65737.0725 (m³)
